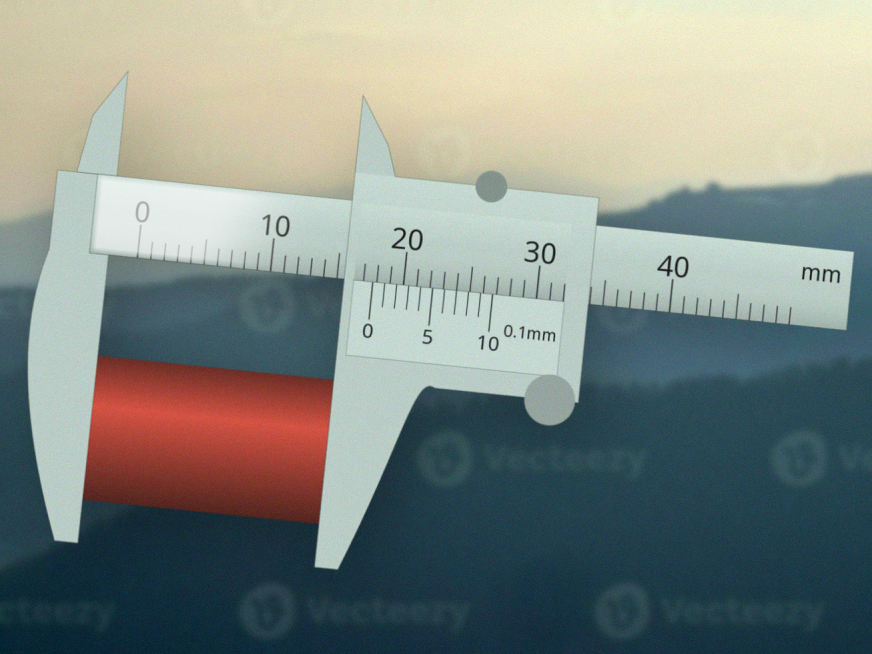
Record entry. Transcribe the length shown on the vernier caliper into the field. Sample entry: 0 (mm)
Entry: 17.7 (mm)
